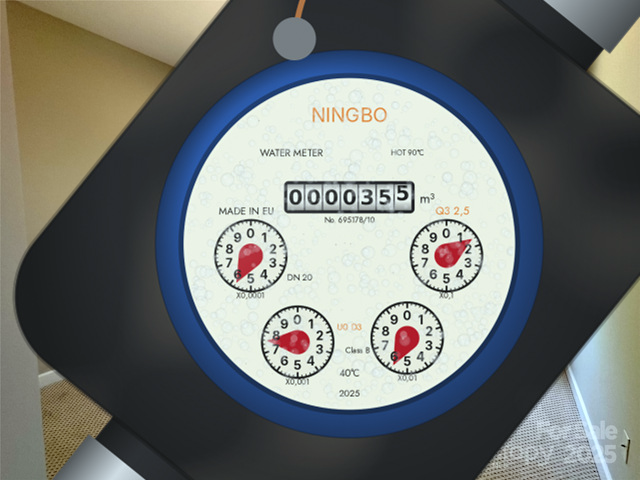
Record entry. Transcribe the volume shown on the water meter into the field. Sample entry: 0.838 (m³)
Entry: 355.1575 (m³)
